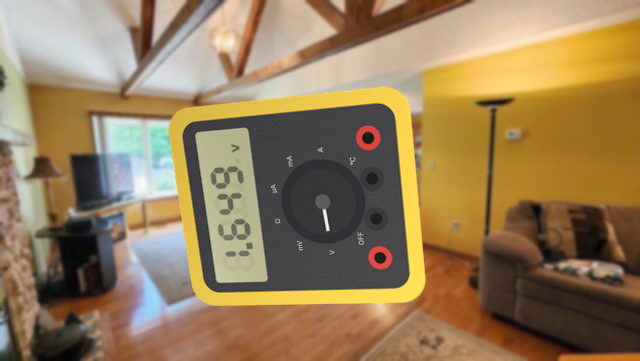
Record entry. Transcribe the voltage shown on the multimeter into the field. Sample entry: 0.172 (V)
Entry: 1.649 (V)
